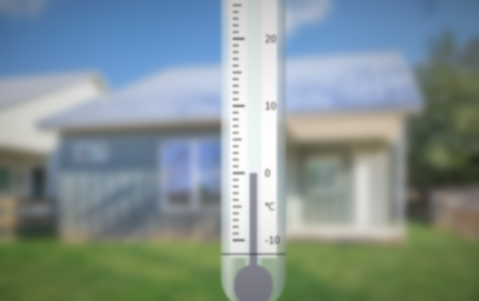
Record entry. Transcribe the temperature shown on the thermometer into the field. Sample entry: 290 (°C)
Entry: 0 (°C)
